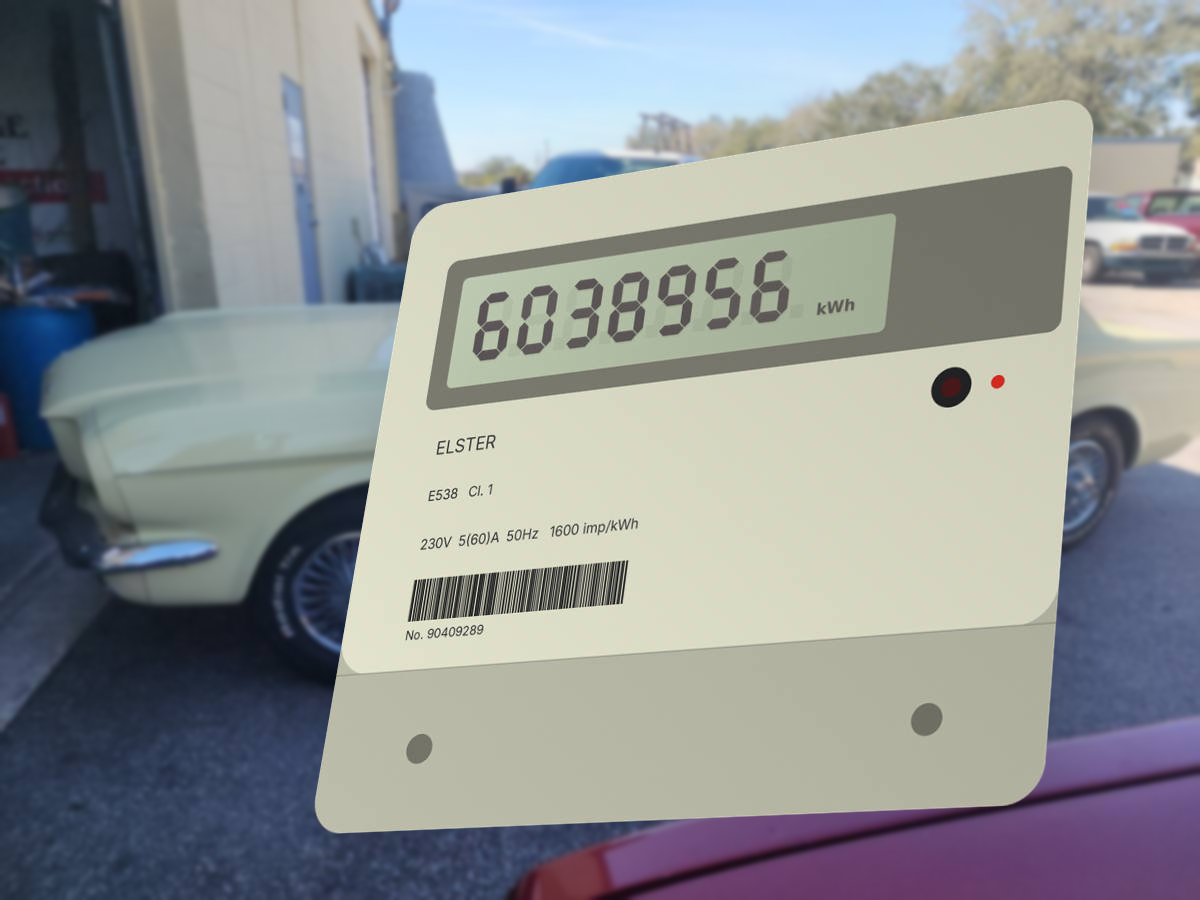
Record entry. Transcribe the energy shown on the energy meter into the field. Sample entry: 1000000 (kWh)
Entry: 6038956 (kWh)
